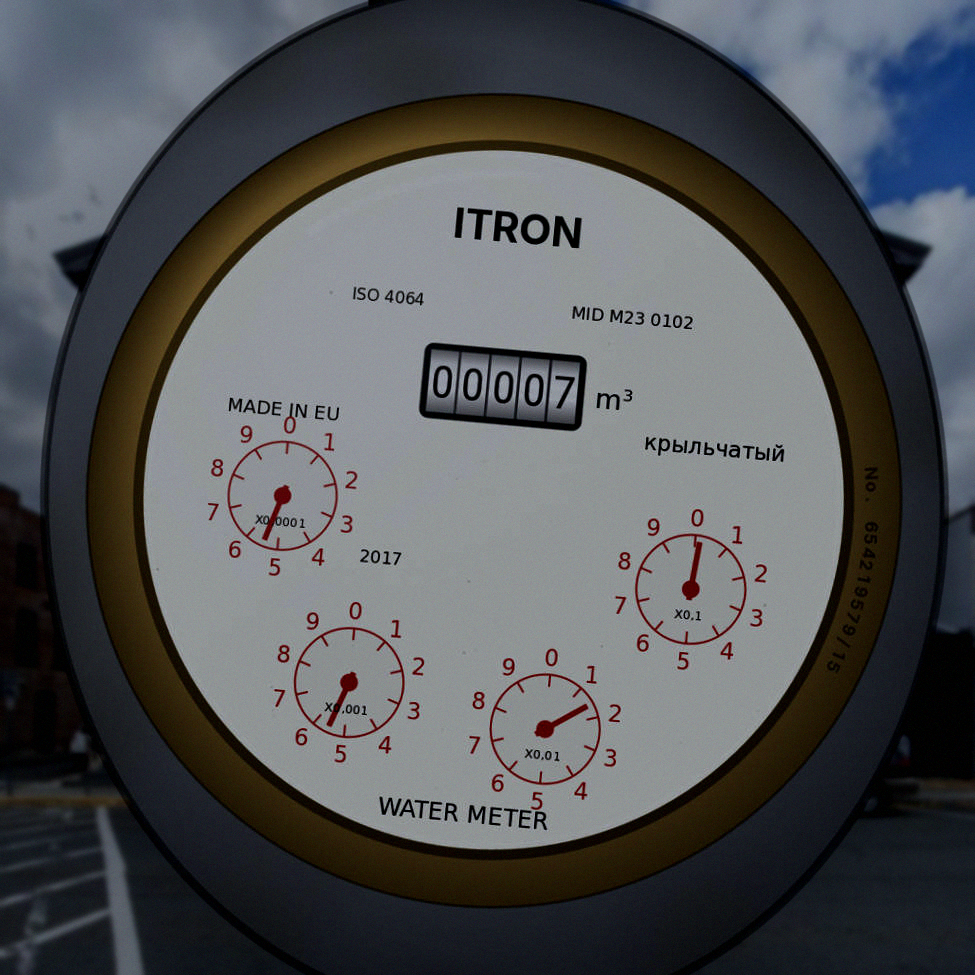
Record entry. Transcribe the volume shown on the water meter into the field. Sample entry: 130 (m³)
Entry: 7.0155 (m³)
